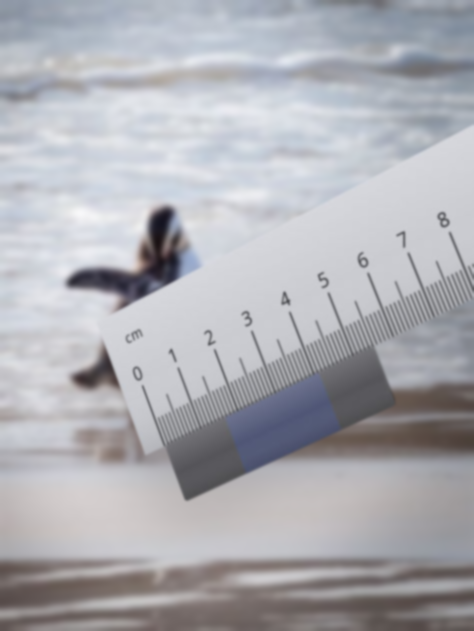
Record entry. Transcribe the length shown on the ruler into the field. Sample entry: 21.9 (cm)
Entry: 5.5 (cm)
